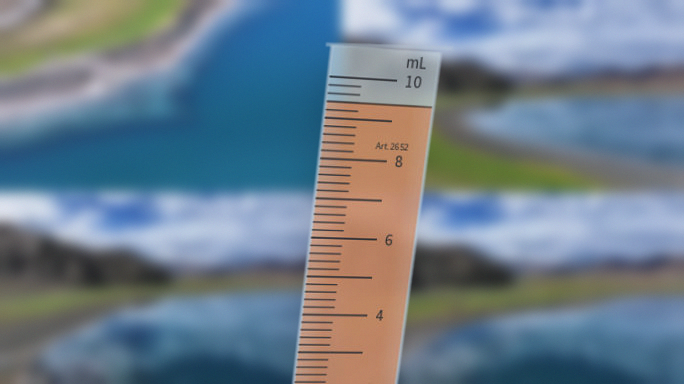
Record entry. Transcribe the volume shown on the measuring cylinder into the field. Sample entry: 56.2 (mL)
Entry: 9.4 (mL)
